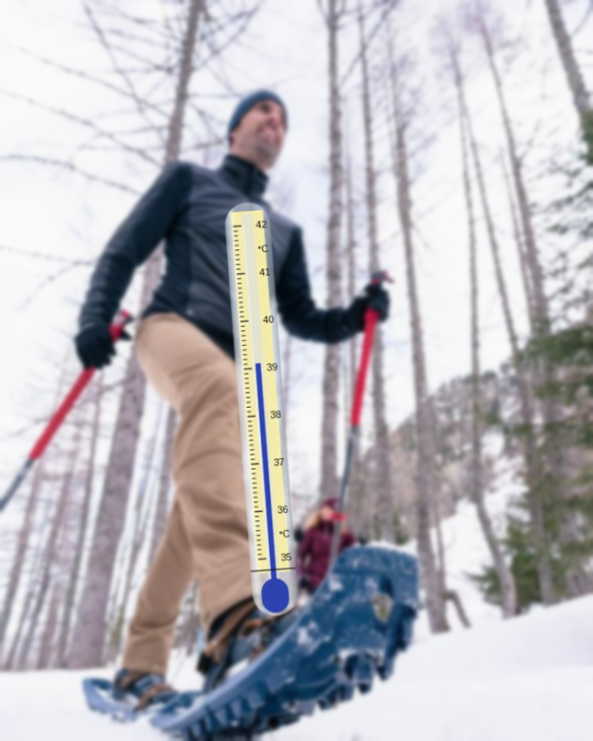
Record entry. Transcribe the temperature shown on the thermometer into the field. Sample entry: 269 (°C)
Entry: 39.1 (°C)
